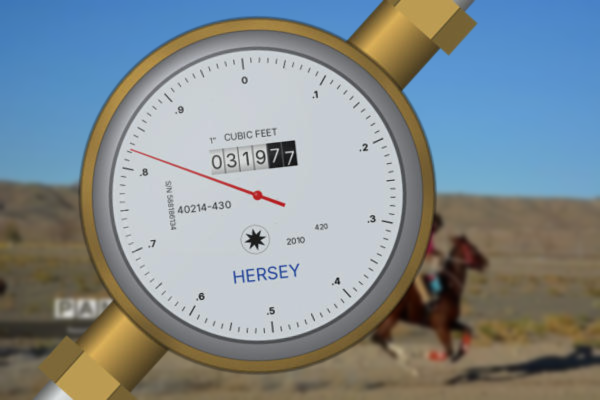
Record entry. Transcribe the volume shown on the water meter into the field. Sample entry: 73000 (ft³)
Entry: 31976.82 (ft³)
